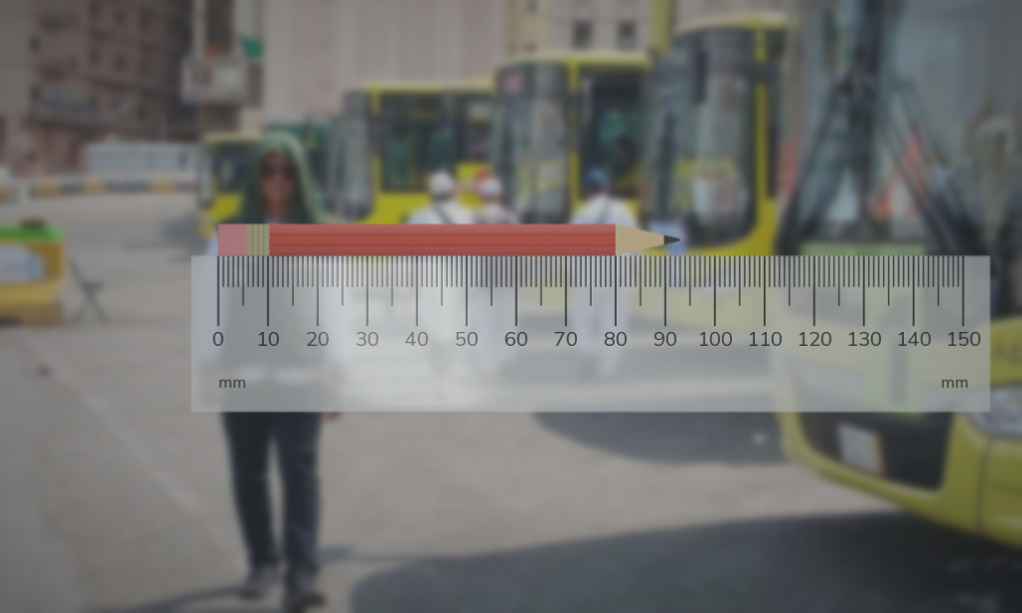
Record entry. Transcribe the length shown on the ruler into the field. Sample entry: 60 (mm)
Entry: 93 (mm)
